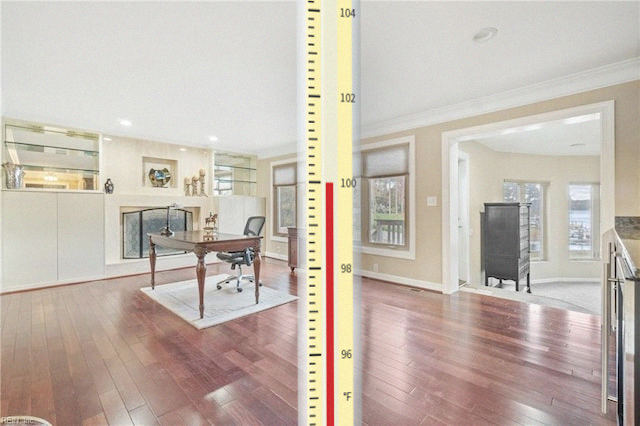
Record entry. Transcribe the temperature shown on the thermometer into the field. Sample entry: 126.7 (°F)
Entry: 100 (°F)
